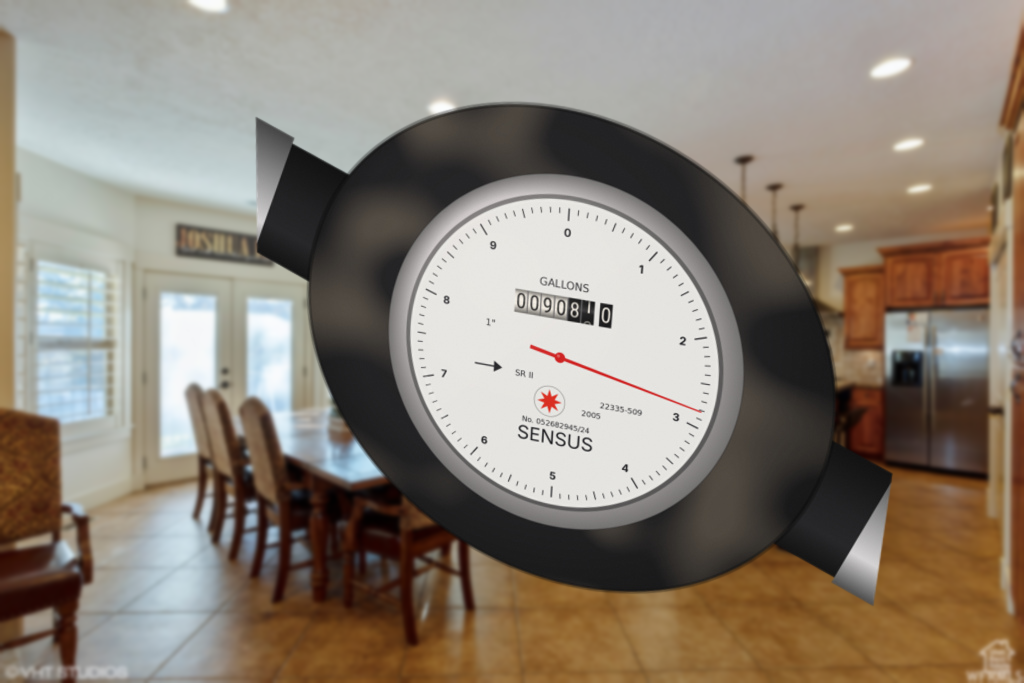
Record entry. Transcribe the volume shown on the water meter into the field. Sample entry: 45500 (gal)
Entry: 90812.8 (gal)
